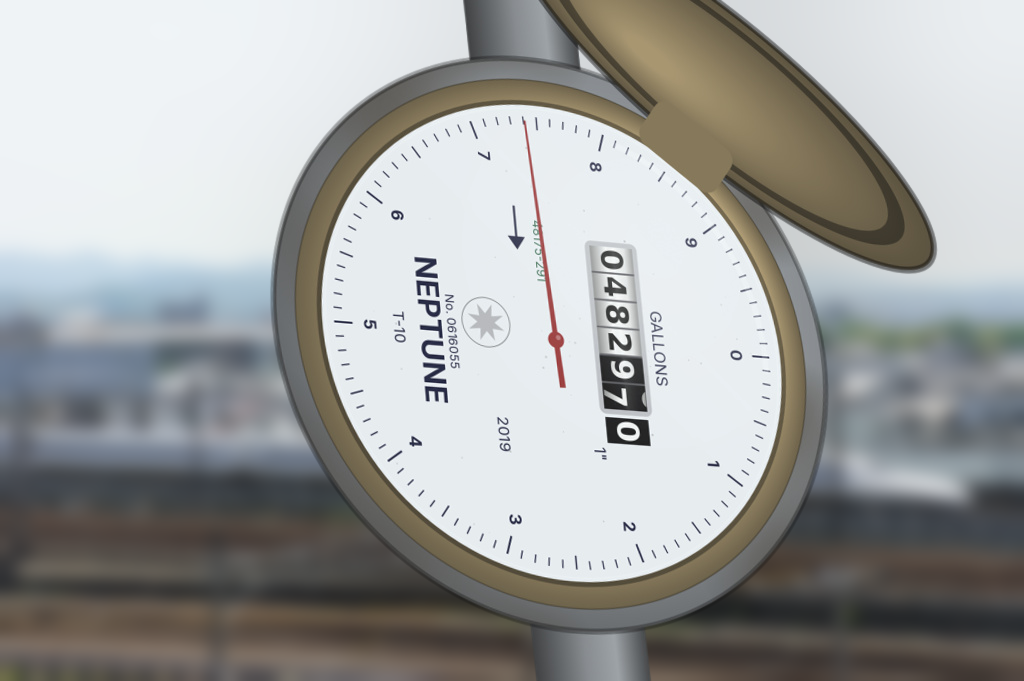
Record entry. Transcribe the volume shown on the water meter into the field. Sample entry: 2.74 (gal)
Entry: 482967.4 (gal)
